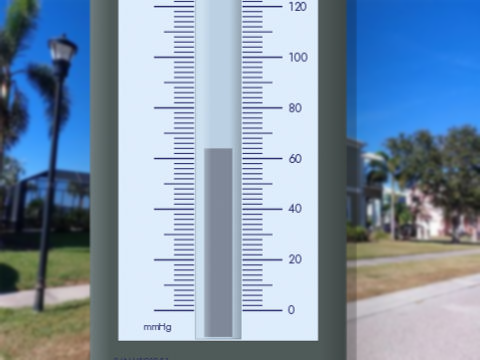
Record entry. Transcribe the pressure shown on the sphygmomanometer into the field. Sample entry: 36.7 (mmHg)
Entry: 64 (mmHg)
